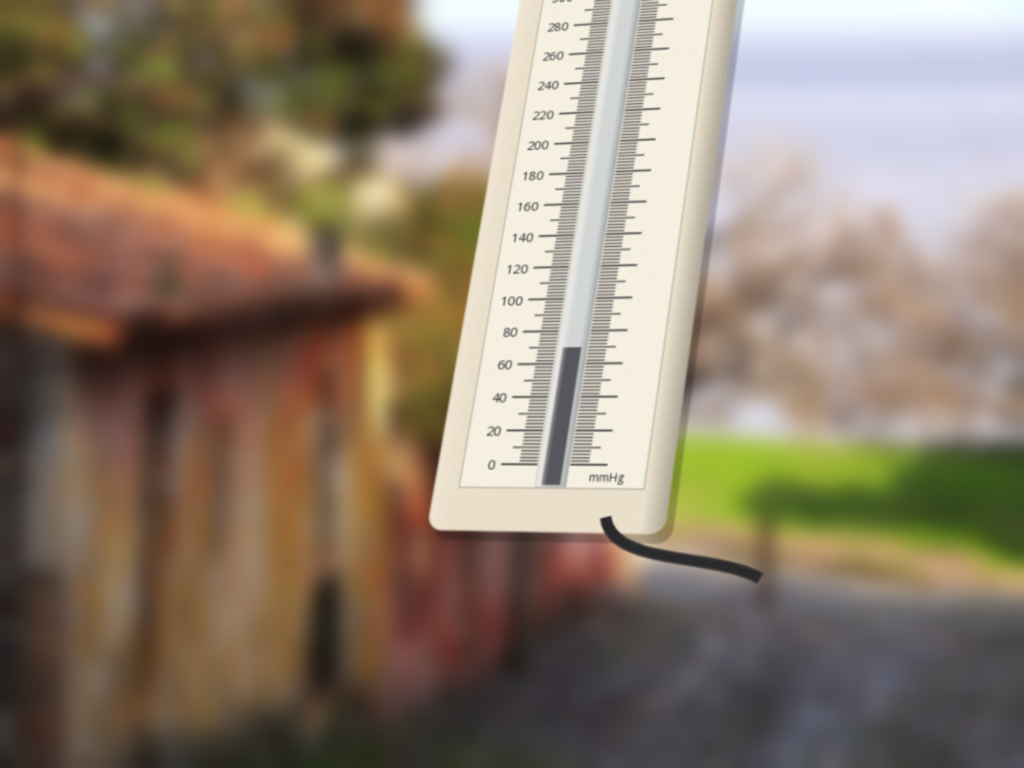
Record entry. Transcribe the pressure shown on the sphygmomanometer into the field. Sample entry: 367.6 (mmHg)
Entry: 70 (mmHg)
